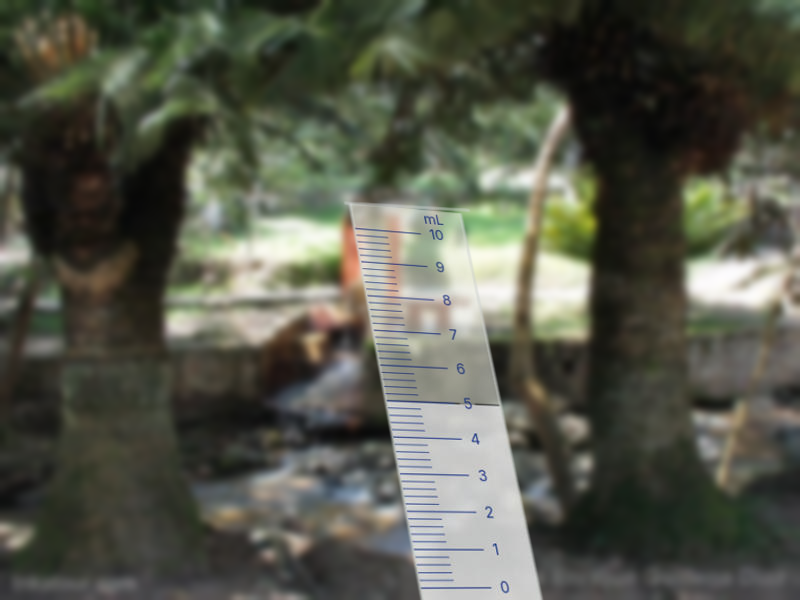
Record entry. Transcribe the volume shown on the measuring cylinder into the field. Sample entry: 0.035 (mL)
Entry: 5 (mL)
